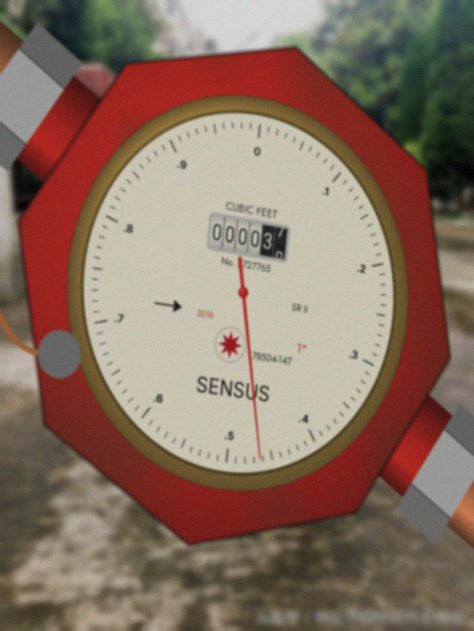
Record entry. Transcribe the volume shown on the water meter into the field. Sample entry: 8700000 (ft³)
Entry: 37.46 (ft³)
